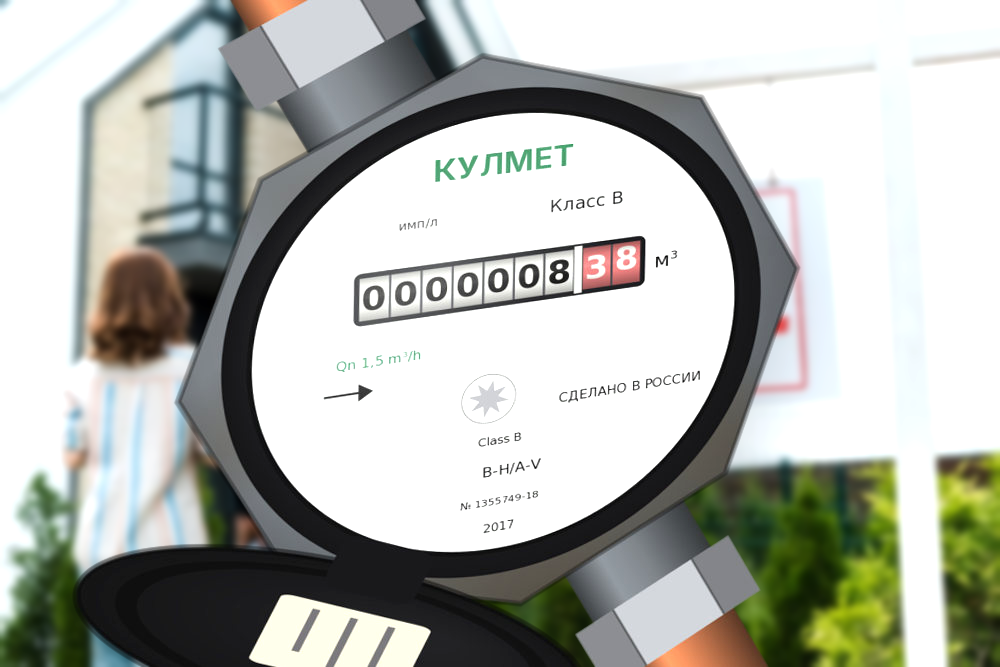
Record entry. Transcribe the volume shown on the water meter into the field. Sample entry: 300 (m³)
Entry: 8.38 (m³)
